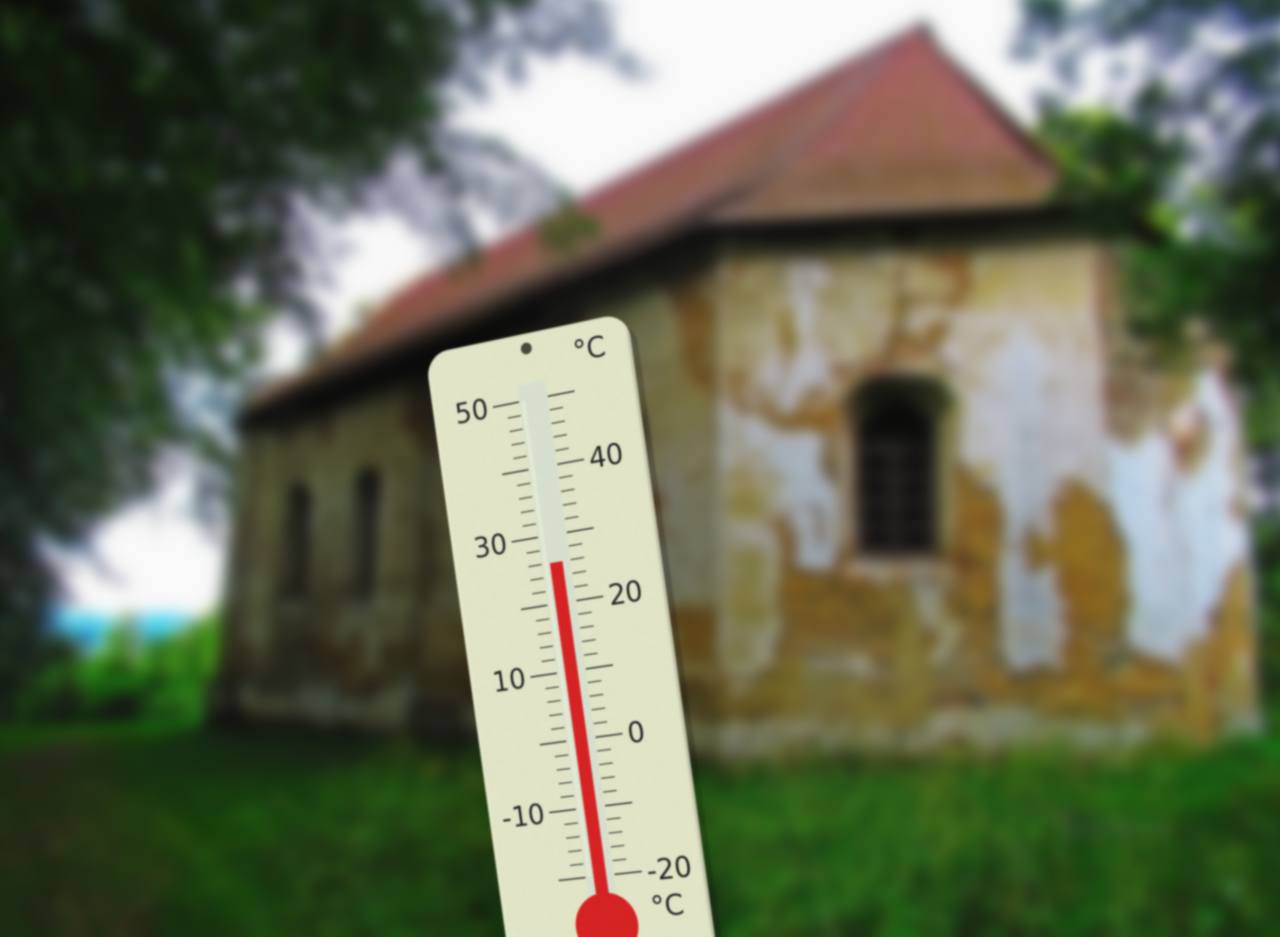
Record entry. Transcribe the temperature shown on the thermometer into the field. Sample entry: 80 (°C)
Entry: 26 (°C)
